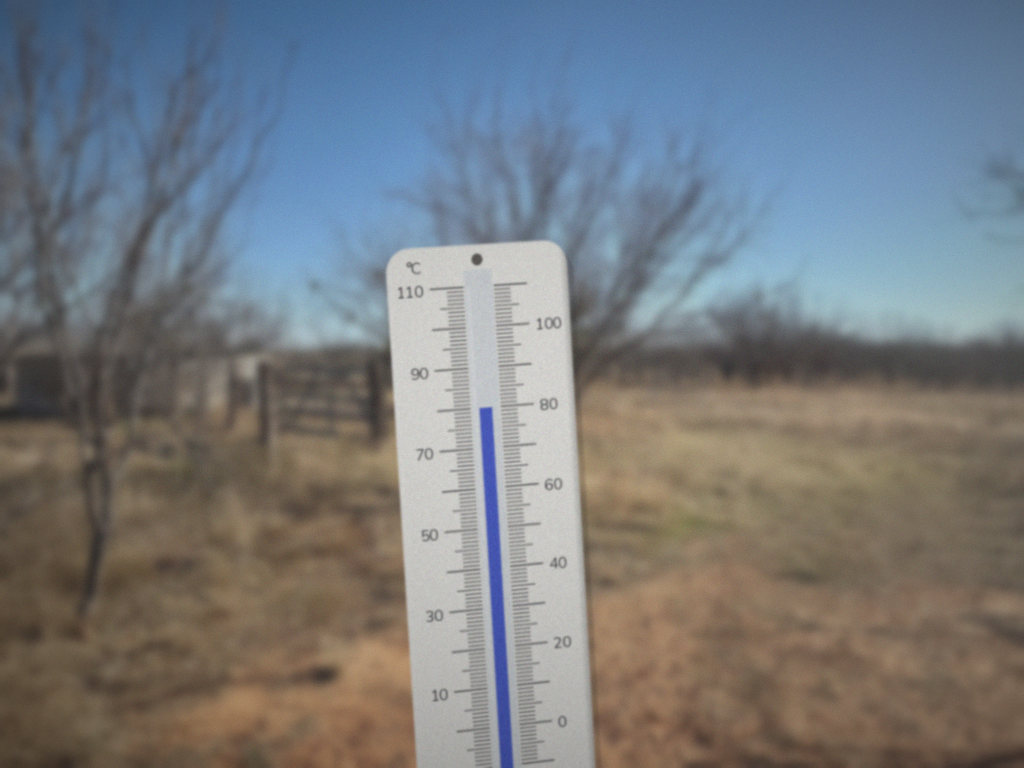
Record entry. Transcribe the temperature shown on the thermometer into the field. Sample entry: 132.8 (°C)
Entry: 80 (°C)
